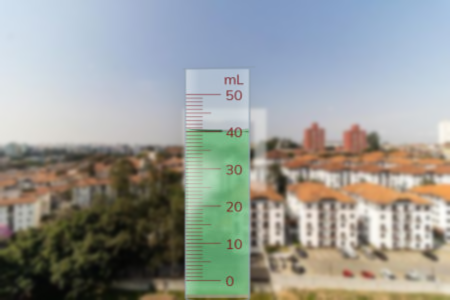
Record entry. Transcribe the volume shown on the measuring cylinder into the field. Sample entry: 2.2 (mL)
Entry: 40 (mL)
